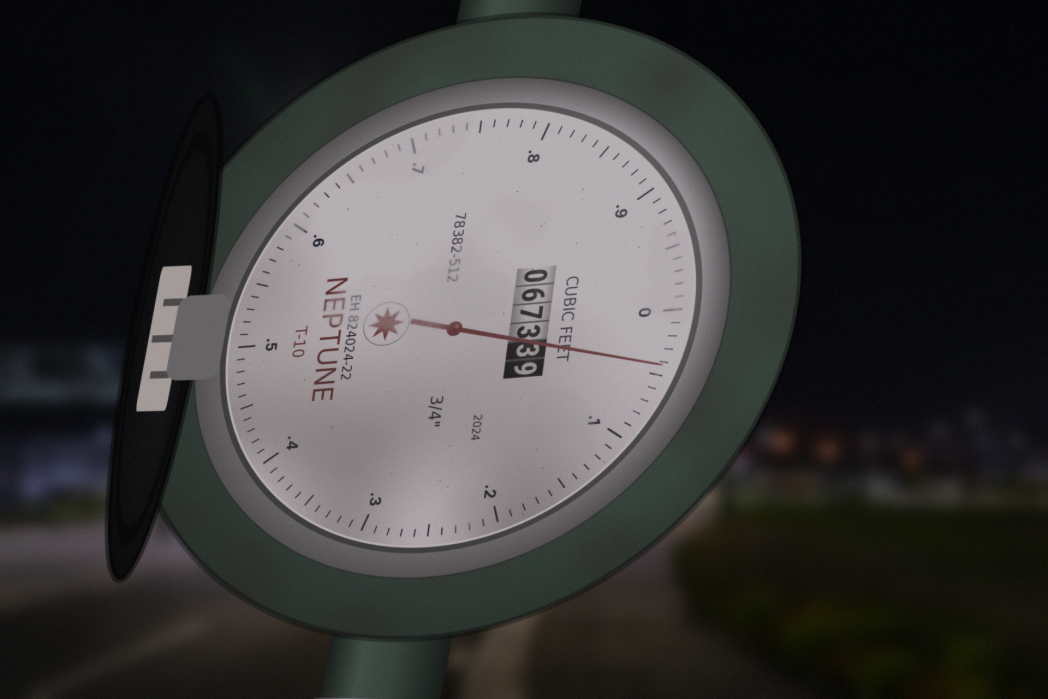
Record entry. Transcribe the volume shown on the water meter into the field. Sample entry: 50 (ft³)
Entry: 67339.04 (ft³)
